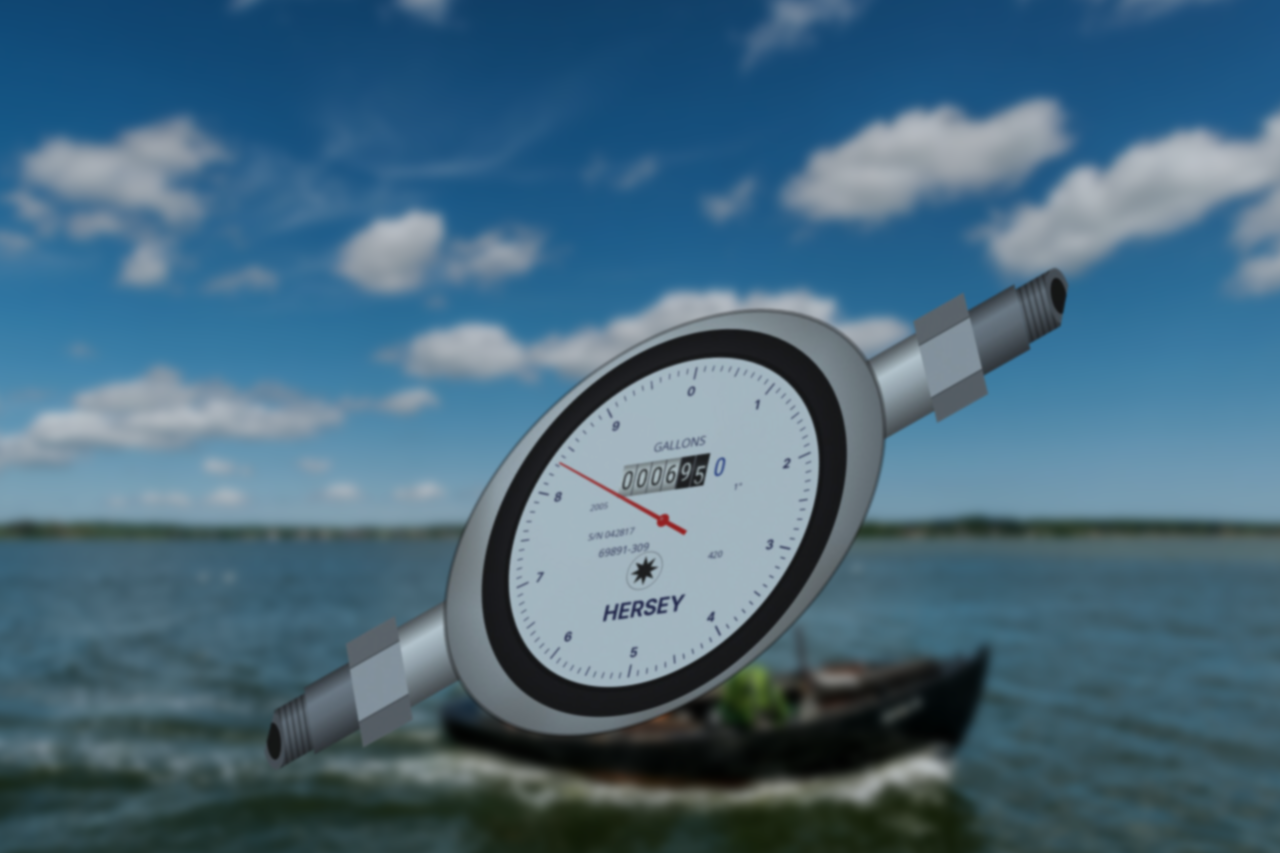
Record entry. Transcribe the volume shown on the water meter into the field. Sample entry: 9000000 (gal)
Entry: 6948.3 (gal)
